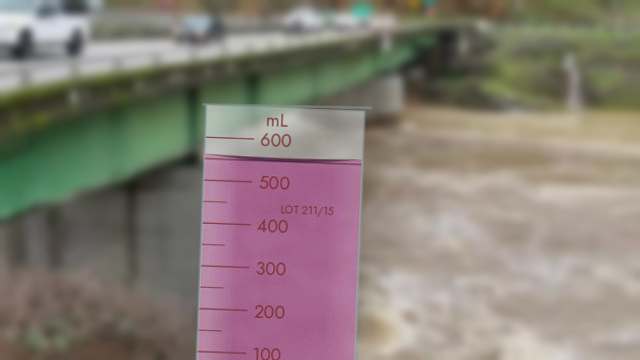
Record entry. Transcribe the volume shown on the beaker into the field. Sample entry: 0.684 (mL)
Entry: 550 (mL)
